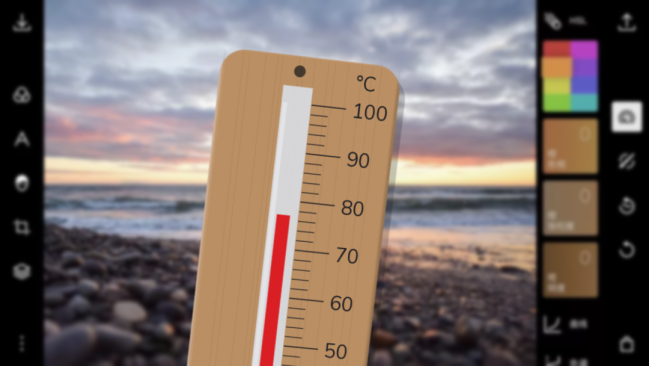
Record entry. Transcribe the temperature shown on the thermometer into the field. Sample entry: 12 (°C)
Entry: 77 (°C)
